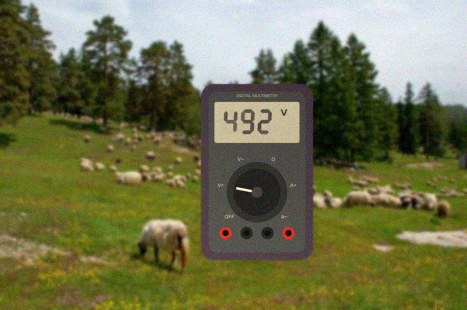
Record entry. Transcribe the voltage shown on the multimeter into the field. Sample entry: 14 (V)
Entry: 492 (V)
